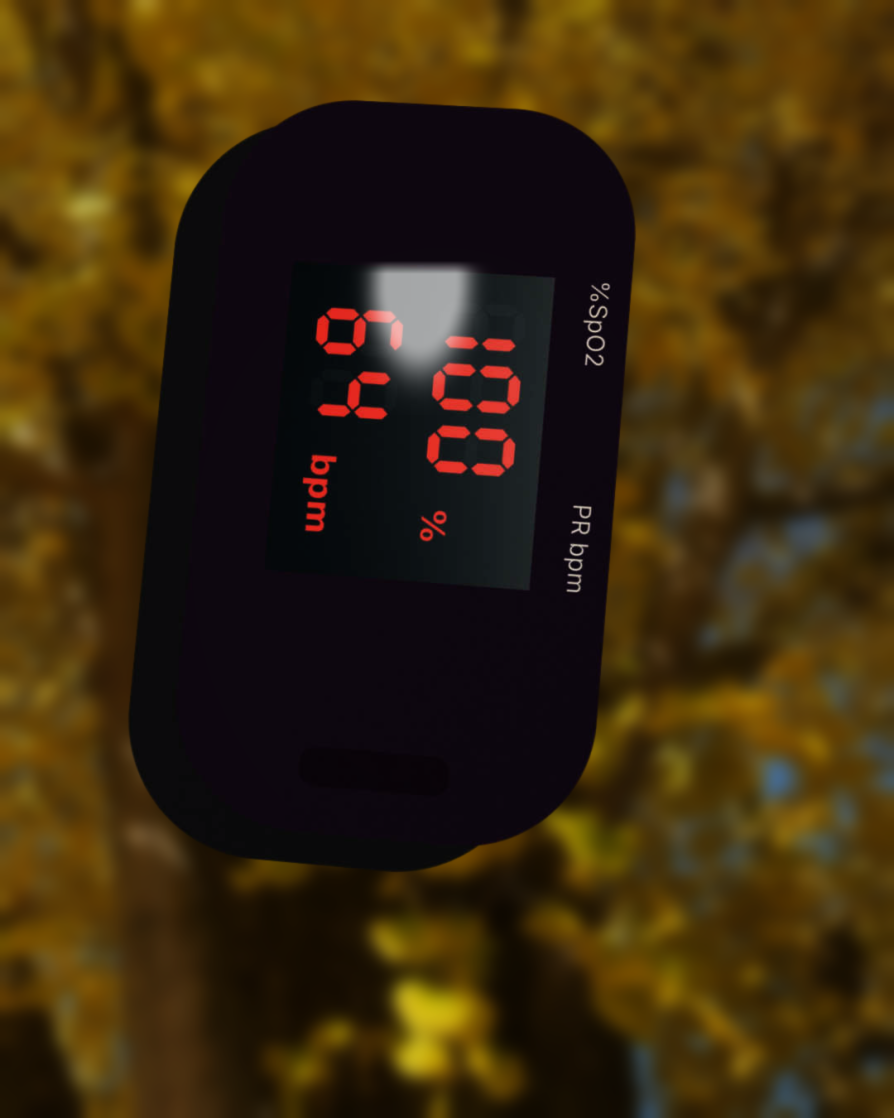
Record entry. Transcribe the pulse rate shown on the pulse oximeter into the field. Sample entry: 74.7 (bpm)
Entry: 64 (bpm)
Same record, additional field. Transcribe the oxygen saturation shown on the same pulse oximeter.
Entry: 100 (%)
